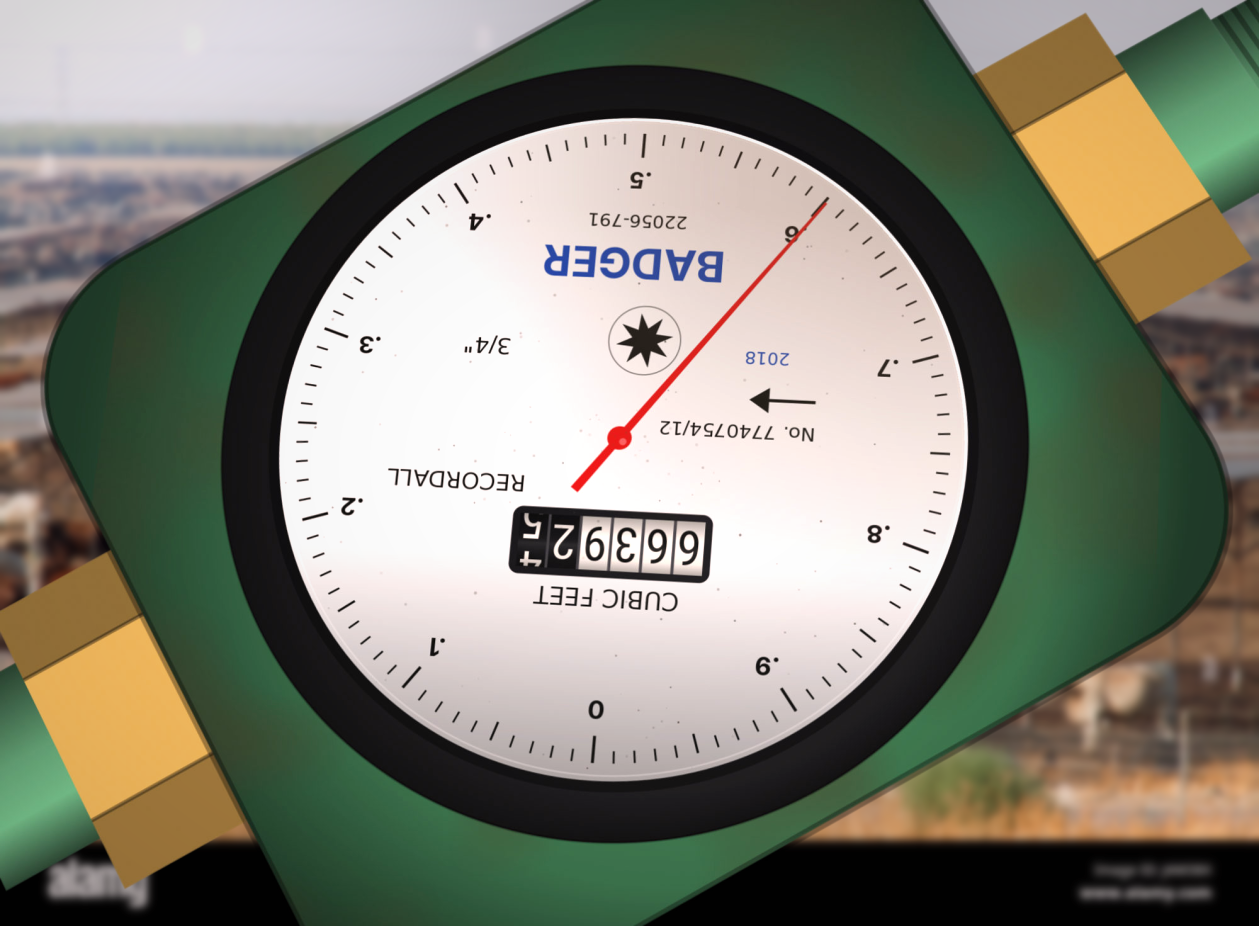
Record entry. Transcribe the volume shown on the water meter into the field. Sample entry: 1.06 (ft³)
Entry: 663924.60 (ft³)
